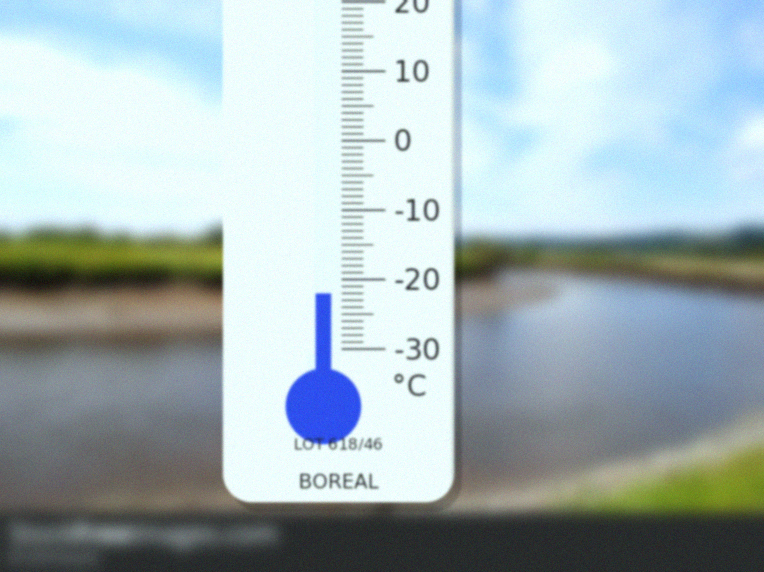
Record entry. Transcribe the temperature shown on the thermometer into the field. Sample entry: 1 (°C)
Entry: -22 (°C)
